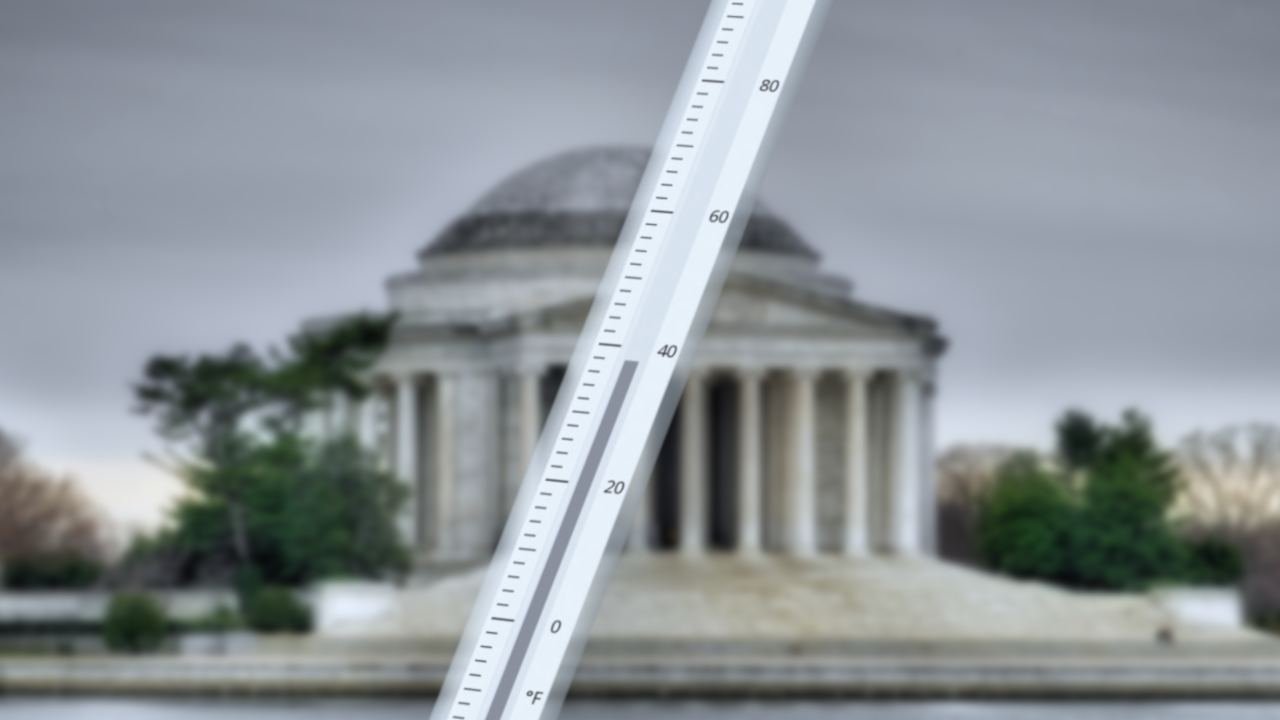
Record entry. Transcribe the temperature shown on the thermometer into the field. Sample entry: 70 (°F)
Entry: 38 (°F)
